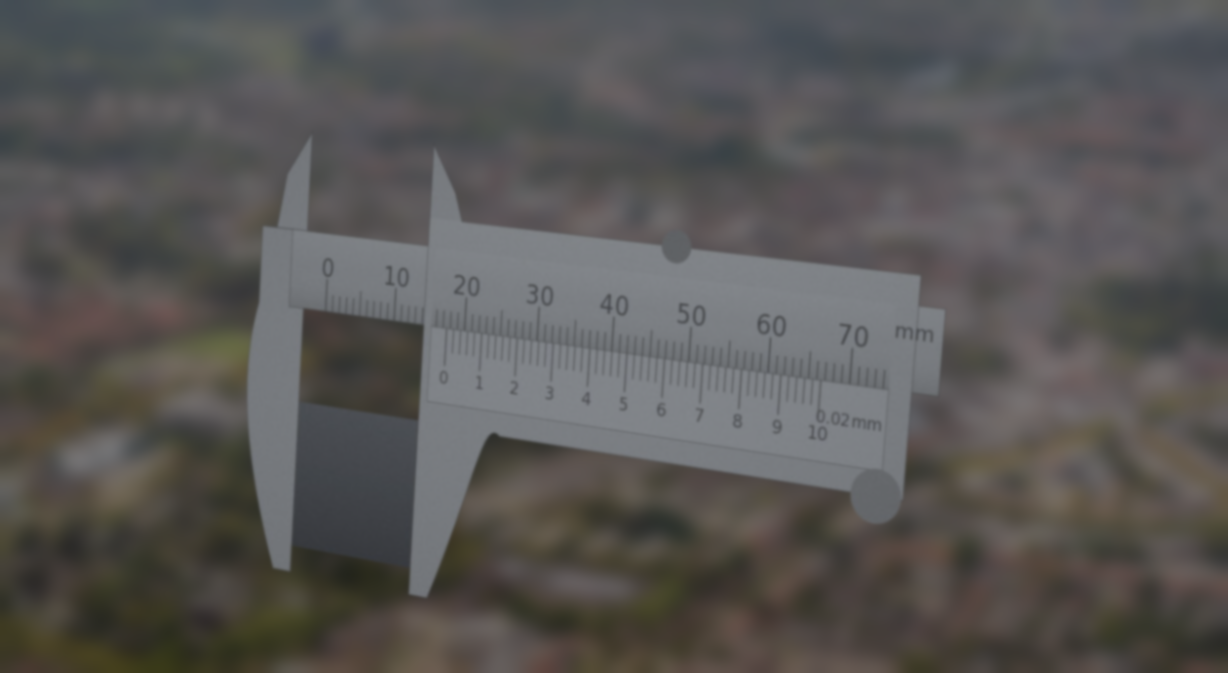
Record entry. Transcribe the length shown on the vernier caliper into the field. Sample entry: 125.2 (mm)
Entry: 17.5 (mm)
